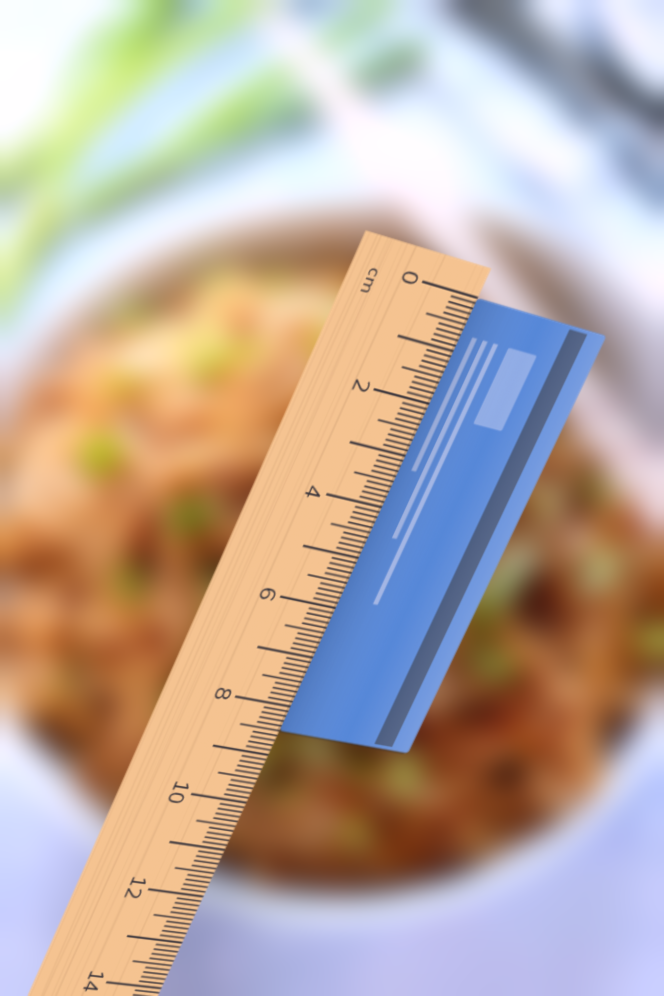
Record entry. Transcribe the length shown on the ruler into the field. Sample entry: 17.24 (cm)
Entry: 8.5 (cm)
